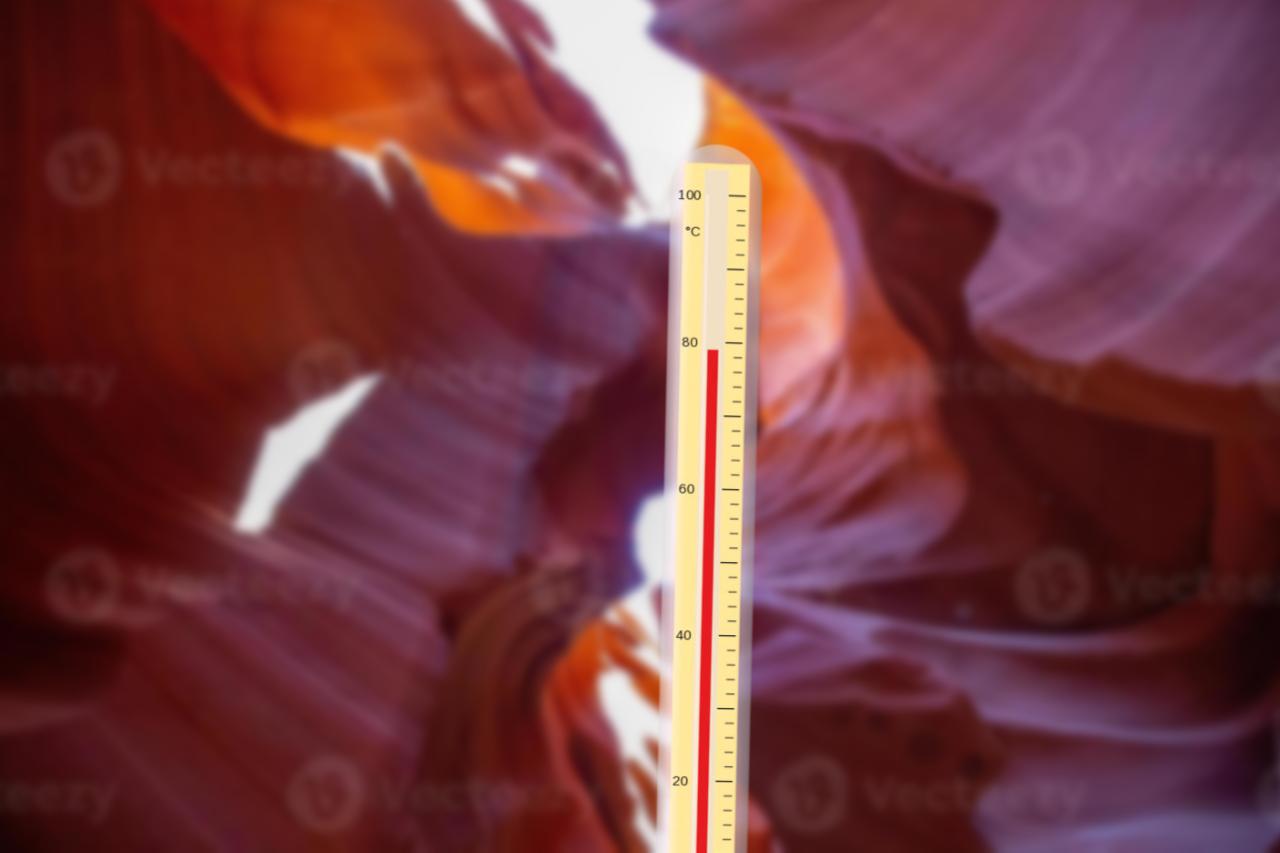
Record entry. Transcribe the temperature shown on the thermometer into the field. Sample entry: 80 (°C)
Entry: 79 (°C)
